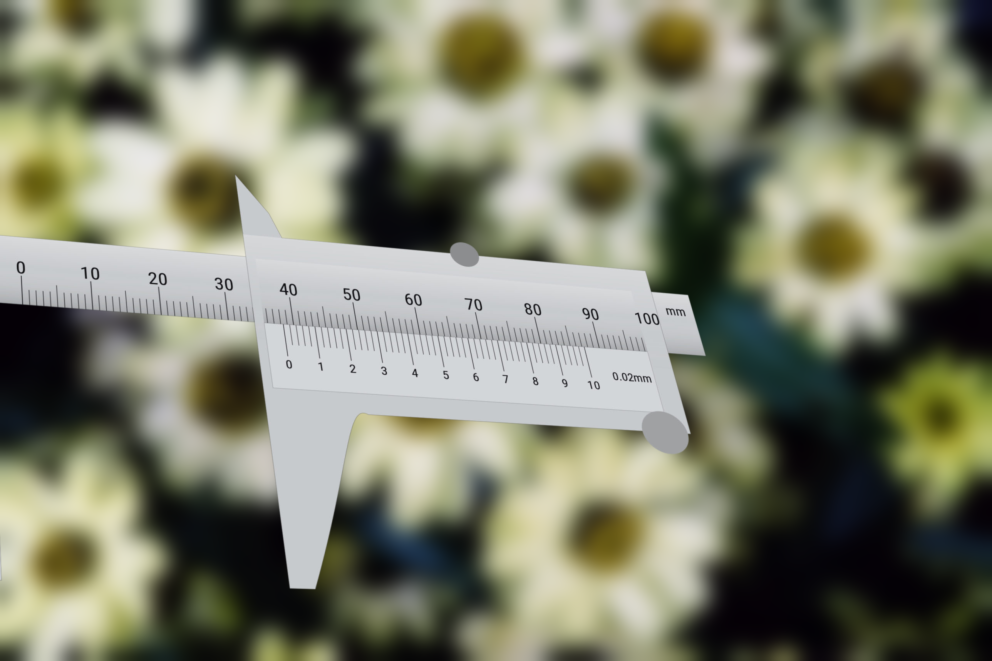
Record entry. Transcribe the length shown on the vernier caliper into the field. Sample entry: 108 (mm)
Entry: 38.4 (mm)
